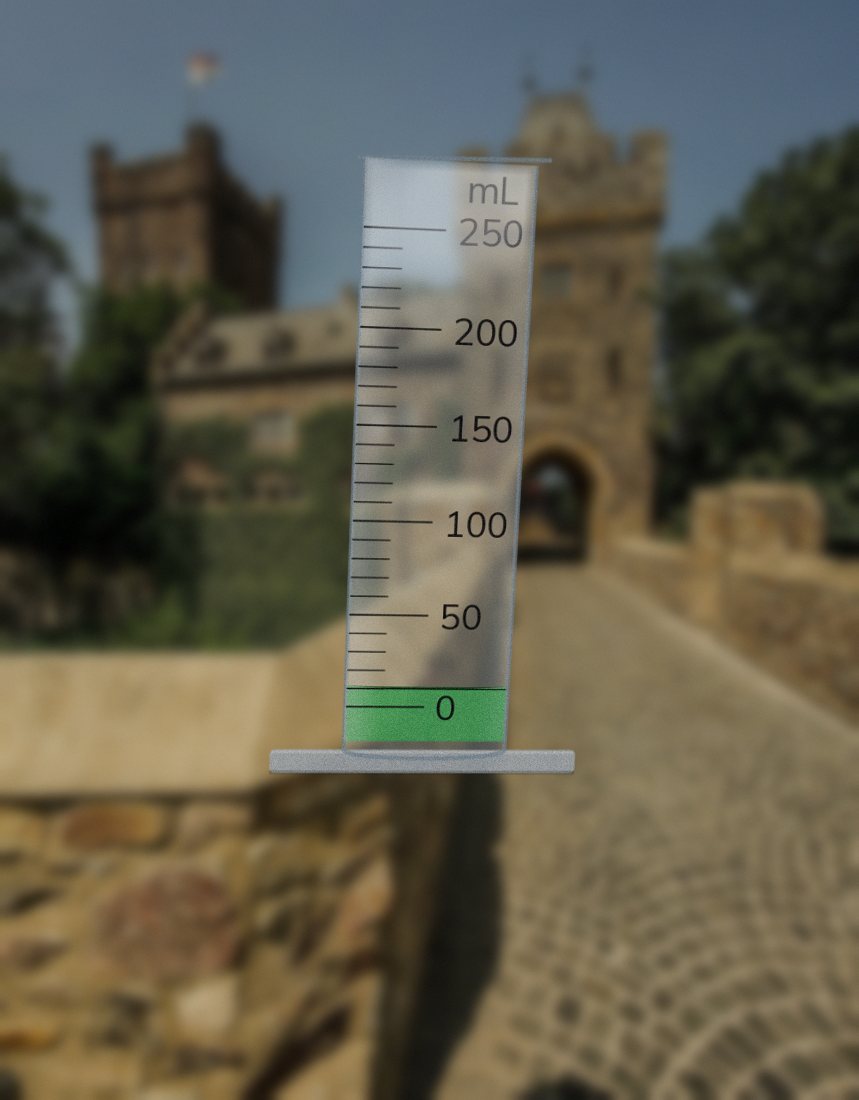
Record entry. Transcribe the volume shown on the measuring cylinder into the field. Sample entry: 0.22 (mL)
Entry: 10 (mL)
